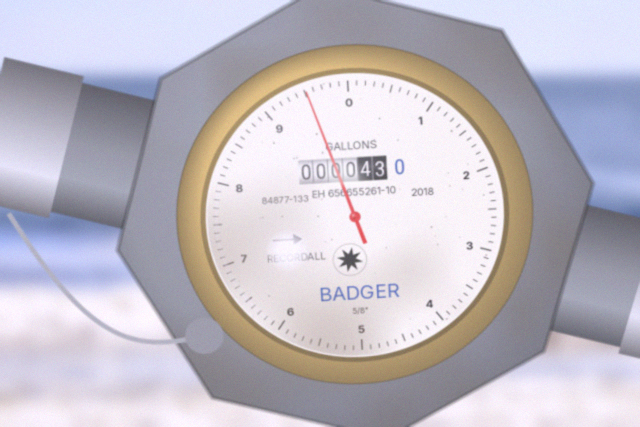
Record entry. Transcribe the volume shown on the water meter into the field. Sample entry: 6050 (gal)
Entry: 429.5 (gal)
